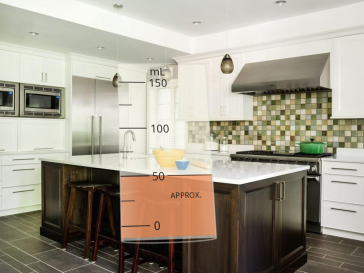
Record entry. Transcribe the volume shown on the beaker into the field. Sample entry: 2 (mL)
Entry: 50 (mL)
